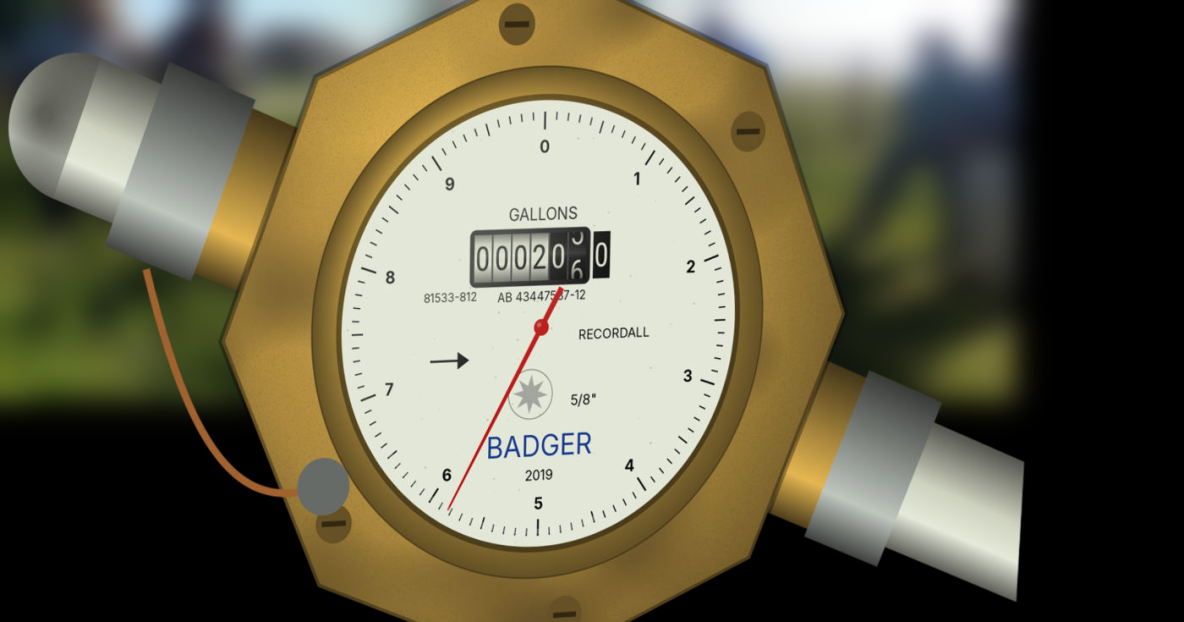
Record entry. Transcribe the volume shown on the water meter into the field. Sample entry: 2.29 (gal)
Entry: 2055.8 (gal)
